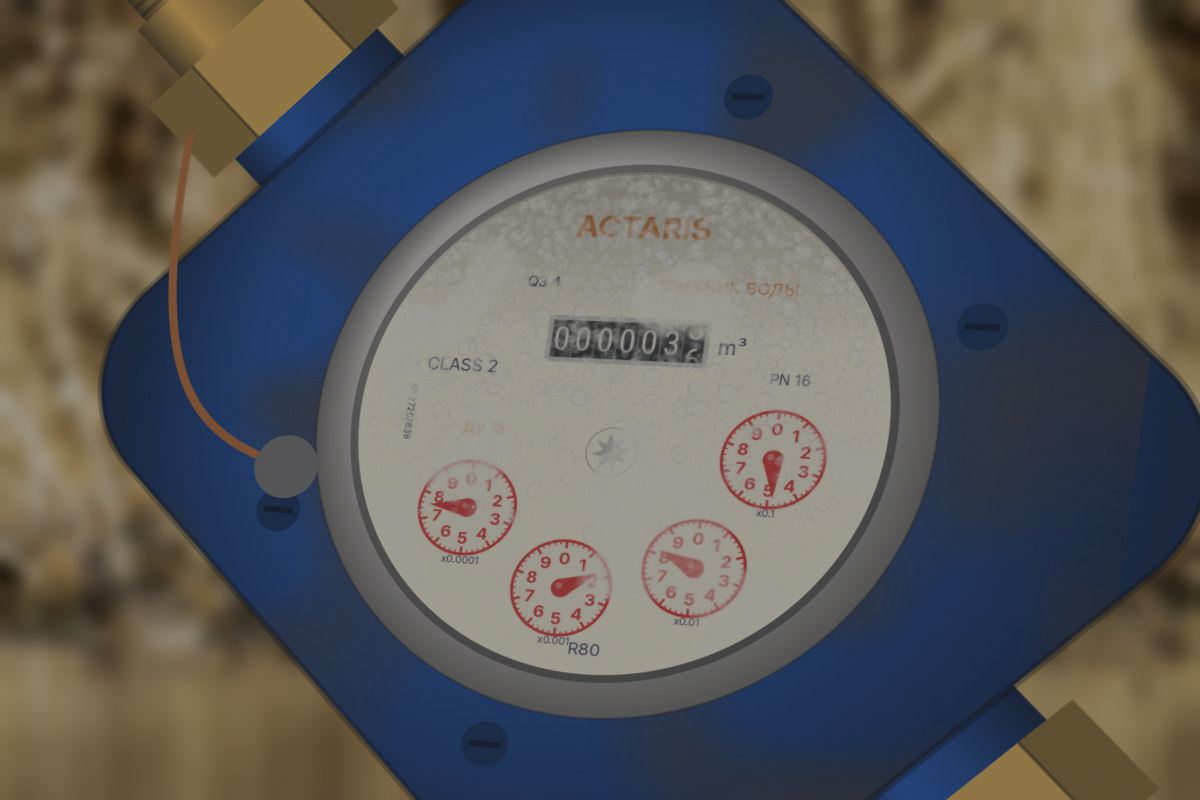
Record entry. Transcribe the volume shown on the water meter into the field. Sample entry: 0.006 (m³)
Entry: 35.4817 (m³)
